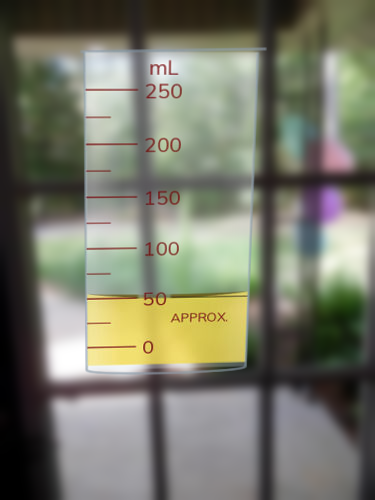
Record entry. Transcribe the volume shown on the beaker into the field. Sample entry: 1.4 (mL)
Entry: 50 (mL)
